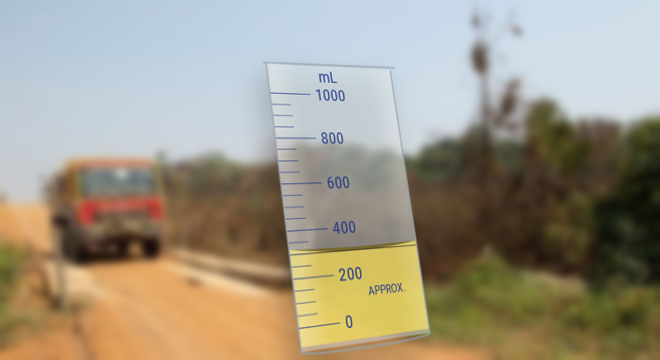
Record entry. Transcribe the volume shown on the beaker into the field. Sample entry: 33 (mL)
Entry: 300 (mL)
